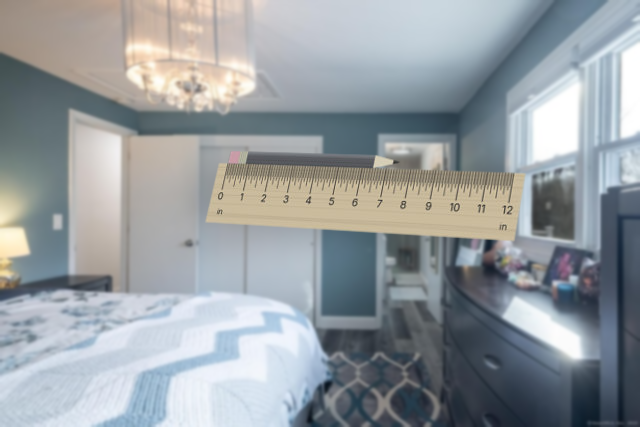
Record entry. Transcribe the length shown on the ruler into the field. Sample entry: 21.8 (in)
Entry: 7.5 (in)
